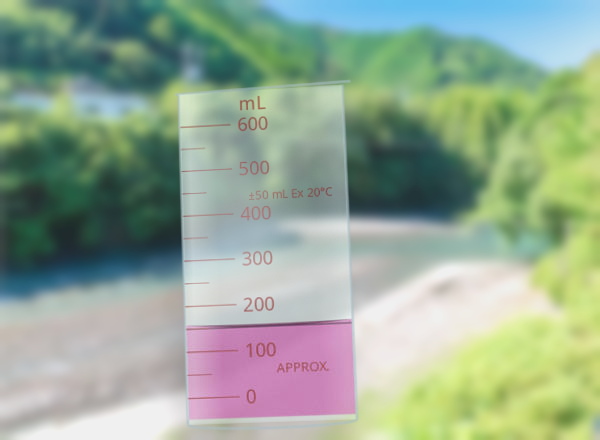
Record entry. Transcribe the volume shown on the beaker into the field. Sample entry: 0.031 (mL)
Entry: 150 (mL)
